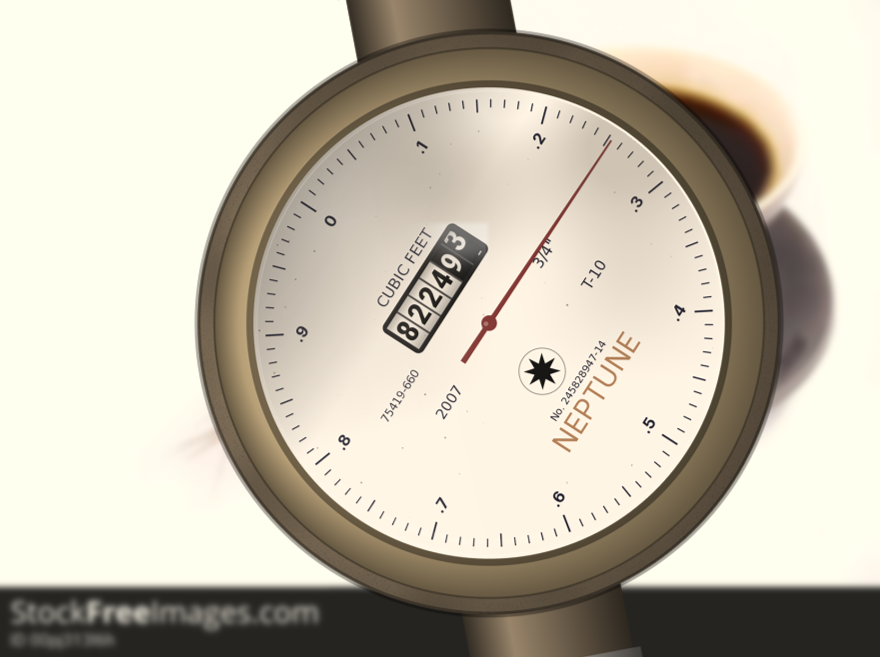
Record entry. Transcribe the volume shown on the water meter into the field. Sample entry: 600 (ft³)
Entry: 822493.25 (ft³)
